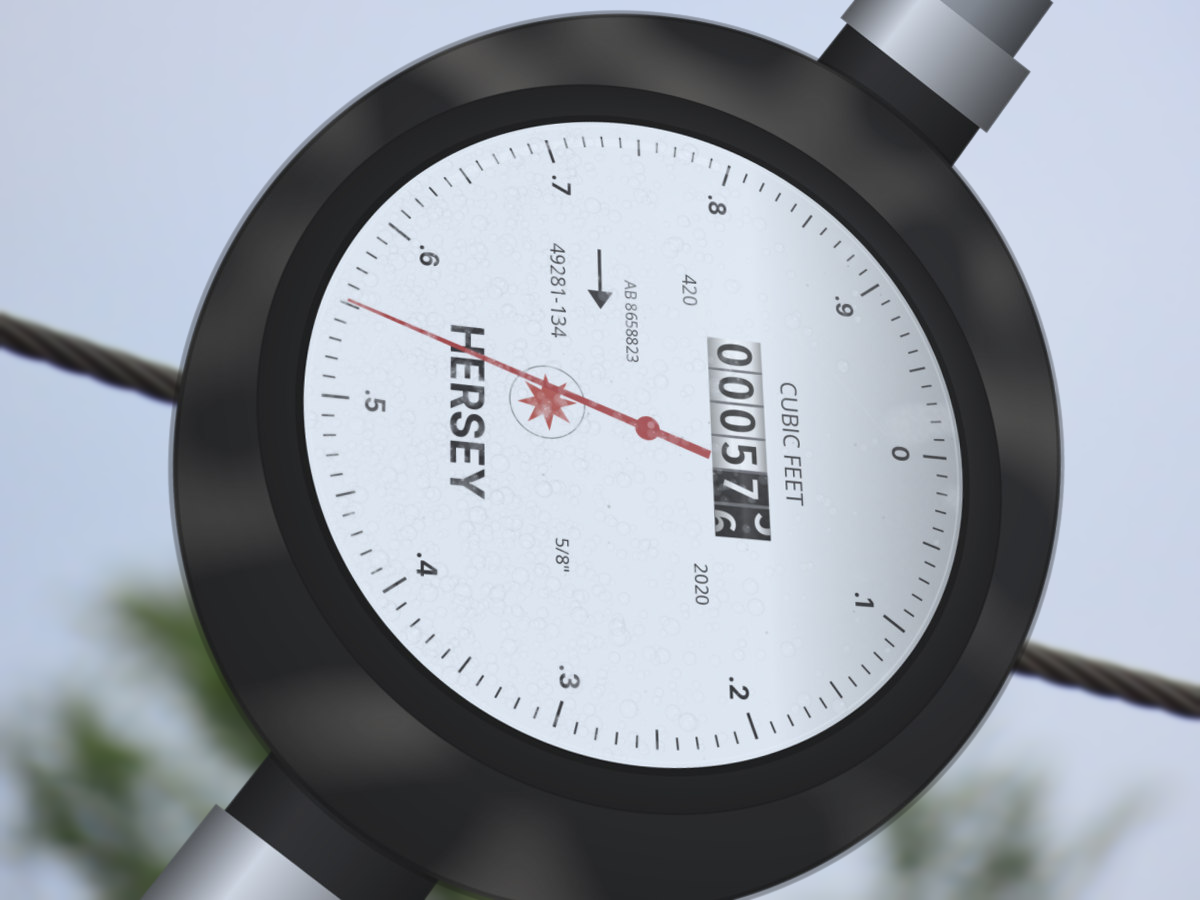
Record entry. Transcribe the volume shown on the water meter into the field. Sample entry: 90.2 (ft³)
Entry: 575.55 (ft³)
